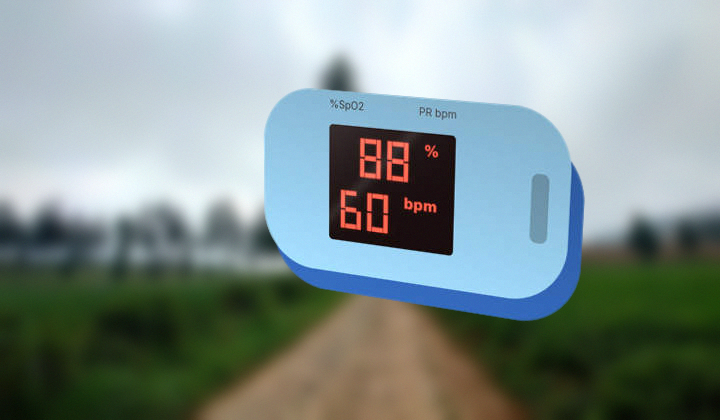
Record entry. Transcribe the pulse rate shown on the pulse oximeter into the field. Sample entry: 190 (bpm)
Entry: 60 (bpm)
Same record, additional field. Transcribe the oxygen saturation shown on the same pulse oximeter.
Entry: 88 (%)
